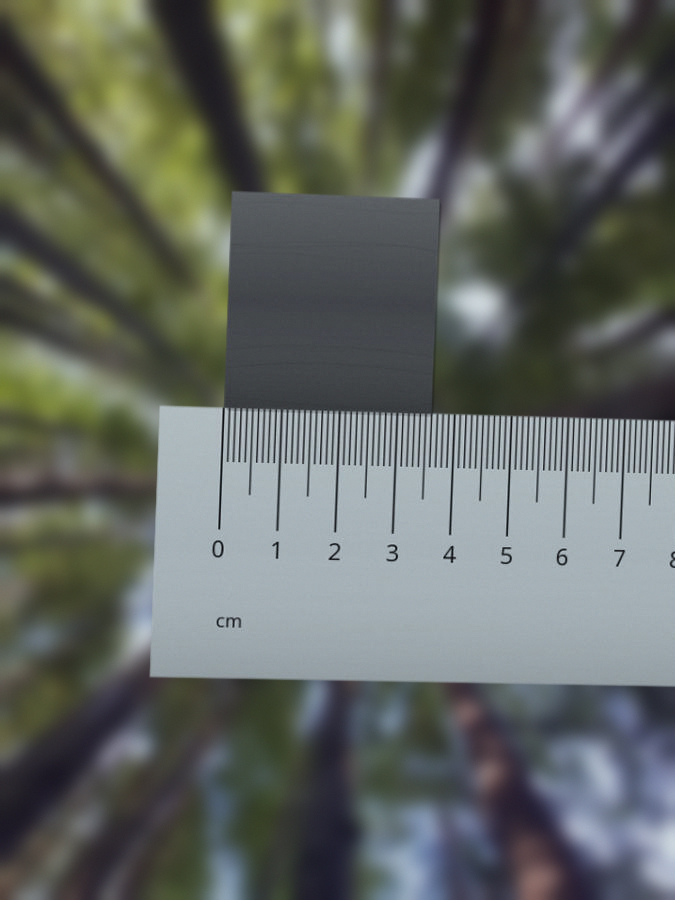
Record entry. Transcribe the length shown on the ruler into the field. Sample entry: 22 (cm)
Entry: 3.6 (cm)
